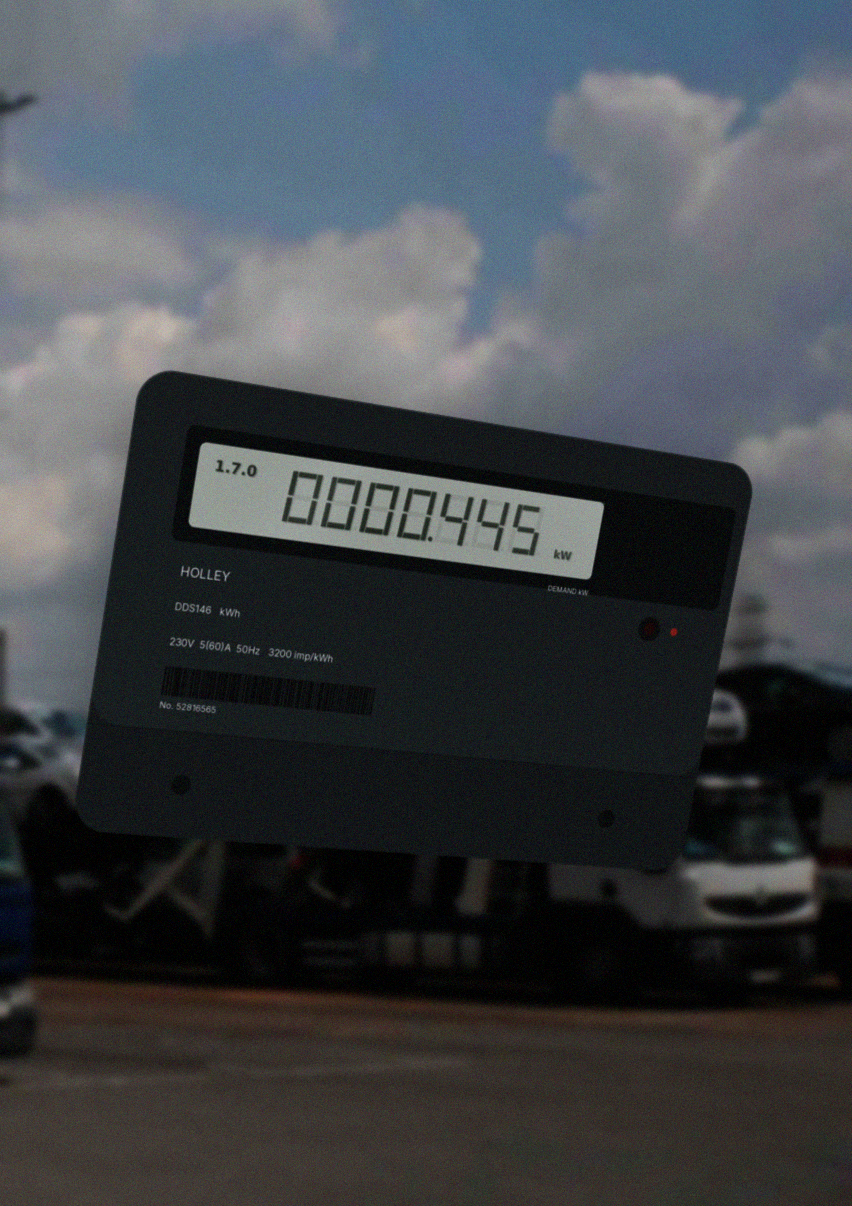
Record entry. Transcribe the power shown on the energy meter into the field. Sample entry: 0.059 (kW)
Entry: 0.445 (kW)
